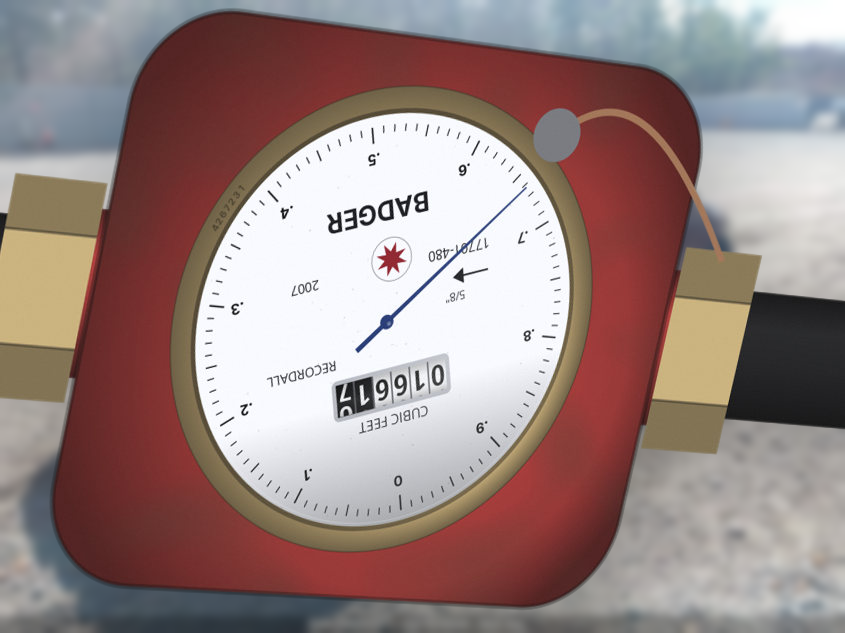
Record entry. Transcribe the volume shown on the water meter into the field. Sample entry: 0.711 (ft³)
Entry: 16616.66 (ft³)
